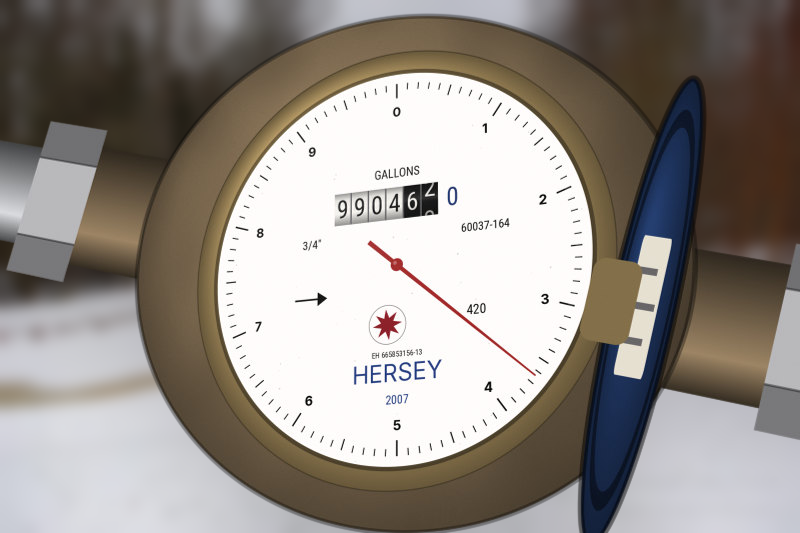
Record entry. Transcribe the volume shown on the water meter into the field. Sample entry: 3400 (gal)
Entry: 9904623.6 (gal)
